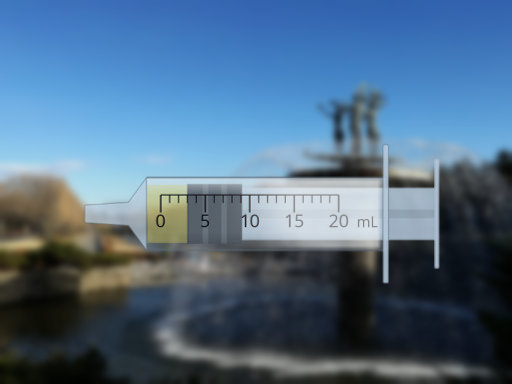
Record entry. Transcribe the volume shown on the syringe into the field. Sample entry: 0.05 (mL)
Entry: 3 (mL)
